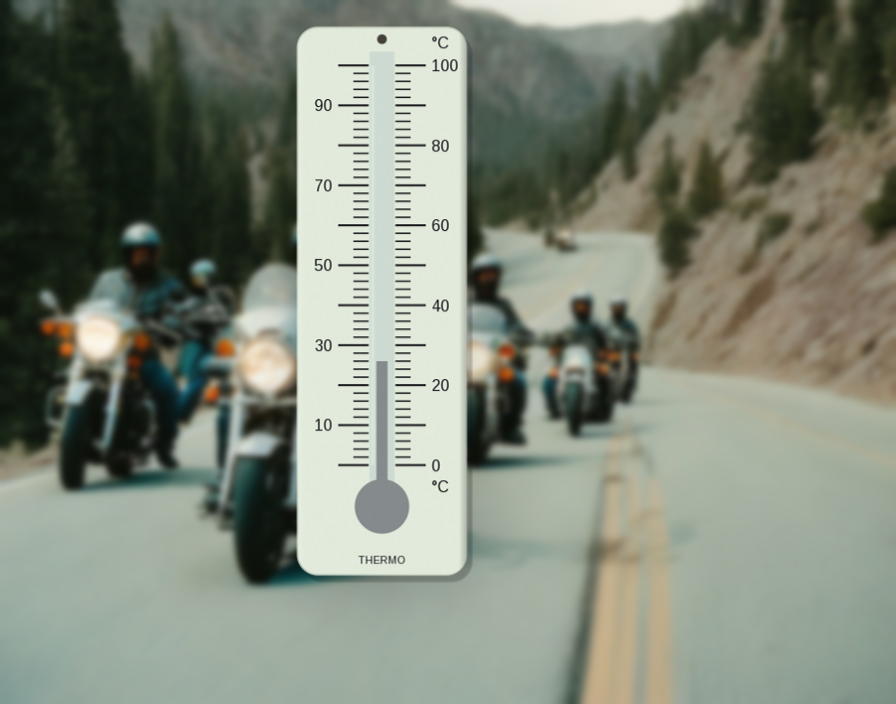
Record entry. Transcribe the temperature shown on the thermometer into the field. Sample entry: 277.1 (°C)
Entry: 26 (°C)
